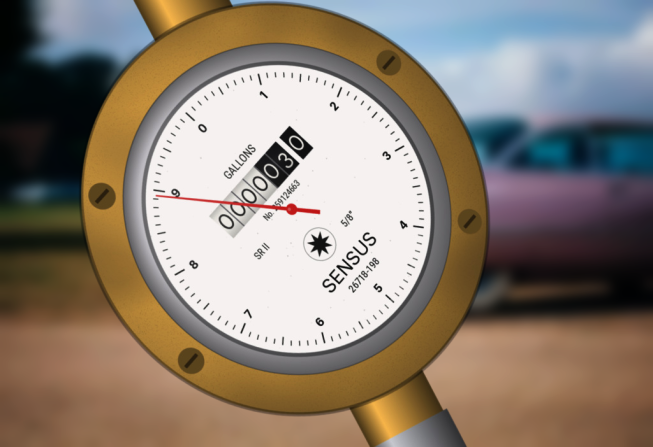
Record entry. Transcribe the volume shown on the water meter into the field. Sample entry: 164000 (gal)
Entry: 28.9 (gal)
